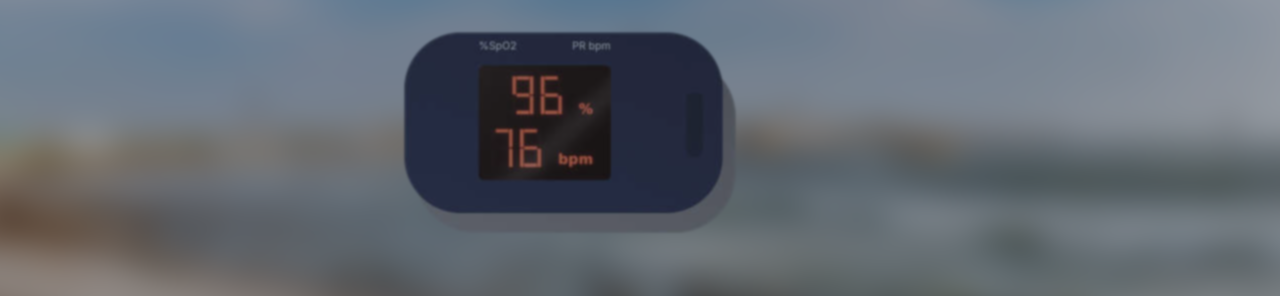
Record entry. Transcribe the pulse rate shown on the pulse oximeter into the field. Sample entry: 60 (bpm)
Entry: 76 (bpm)
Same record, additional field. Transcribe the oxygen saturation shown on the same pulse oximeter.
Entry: 96 (%)
